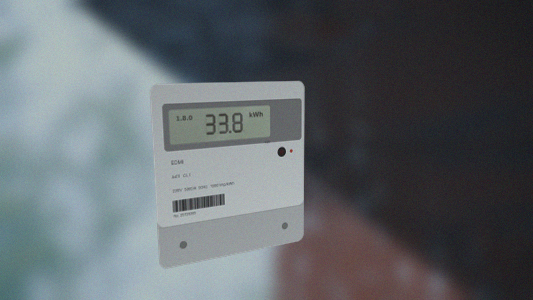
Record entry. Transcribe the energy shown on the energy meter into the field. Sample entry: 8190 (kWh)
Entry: 33.8 (kWh)
